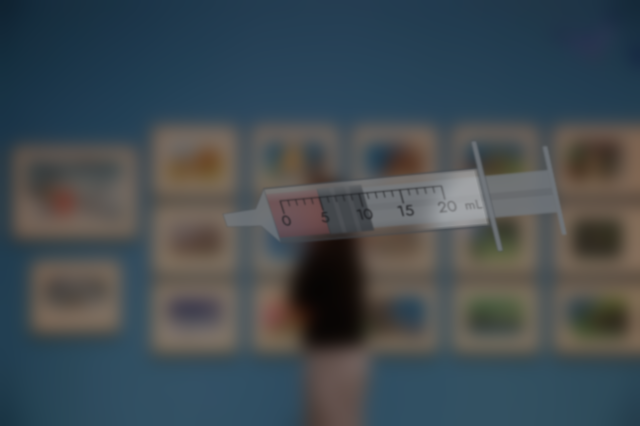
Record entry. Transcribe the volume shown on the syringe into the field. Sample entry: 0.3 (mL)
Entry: 5 (mL)
